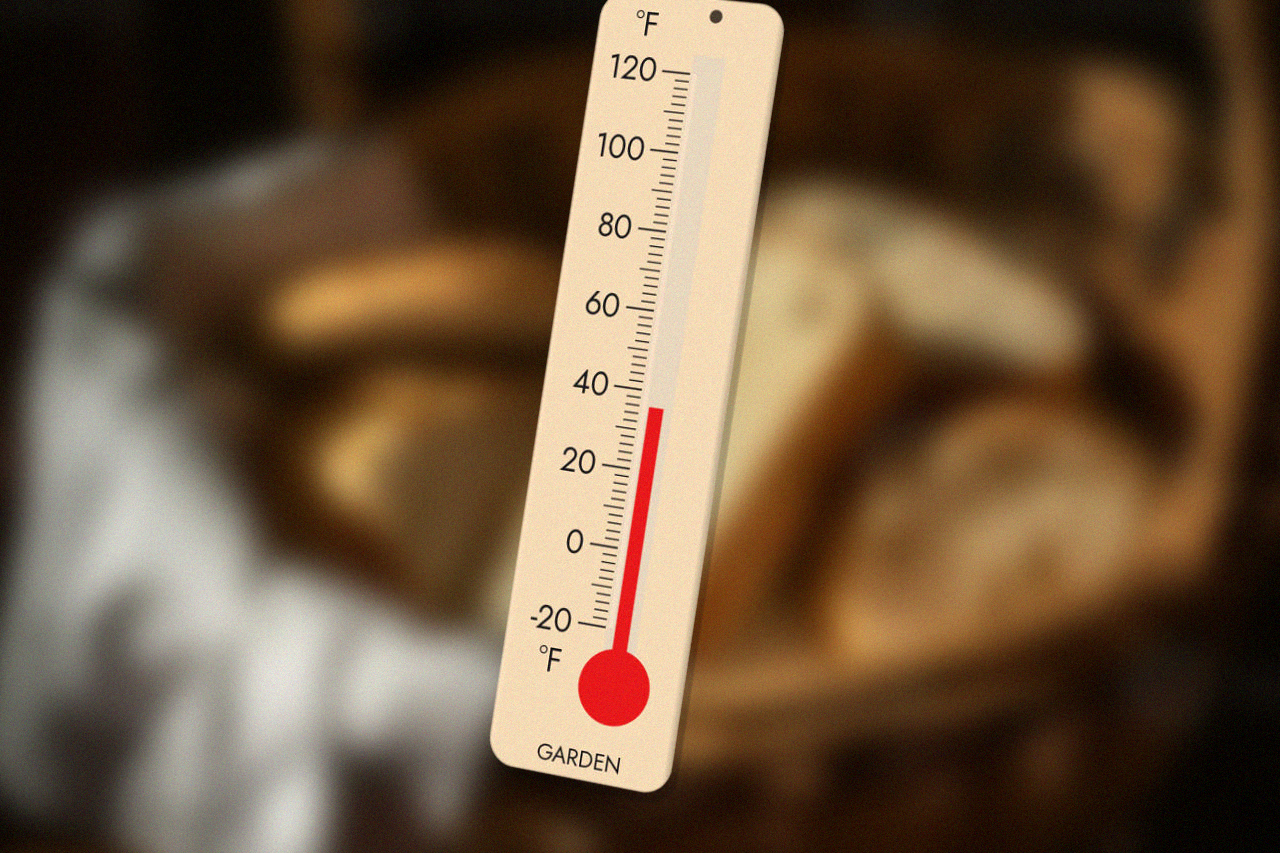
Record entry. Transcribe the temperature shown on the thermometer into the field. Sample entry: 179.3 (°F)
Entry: 36 (°F)
